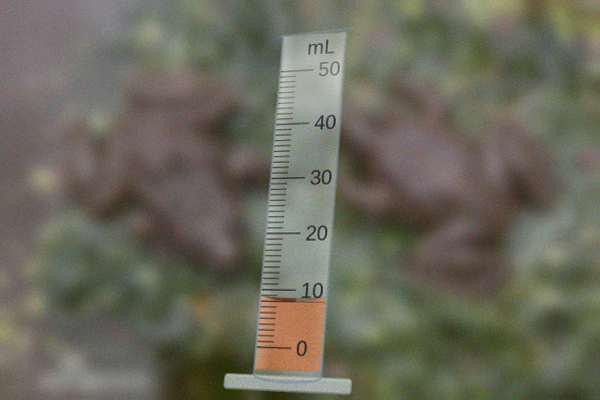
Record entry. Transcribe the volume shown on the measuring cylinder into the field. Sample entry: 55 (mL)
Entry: 8 (mL)
